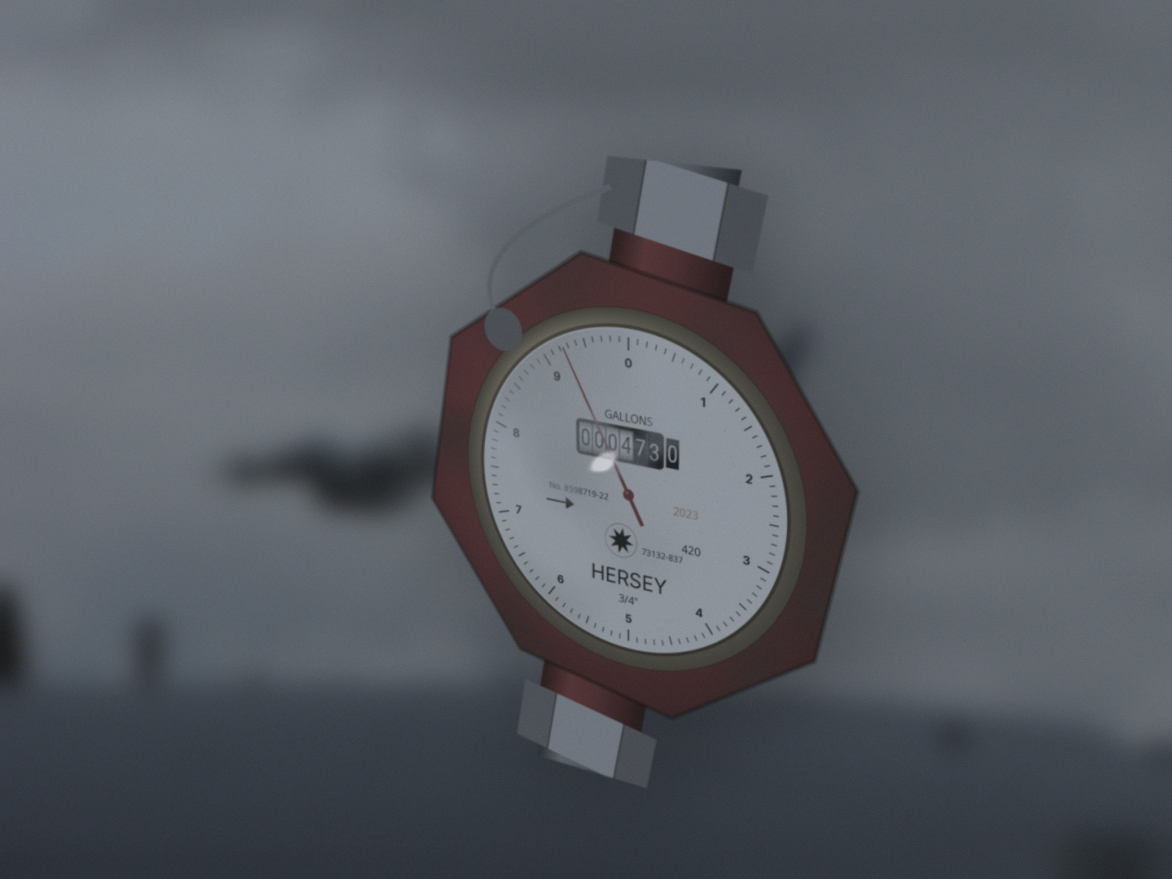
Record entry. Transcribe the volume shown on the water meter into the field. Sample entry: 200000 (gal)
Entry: 4729.2 (gal)
